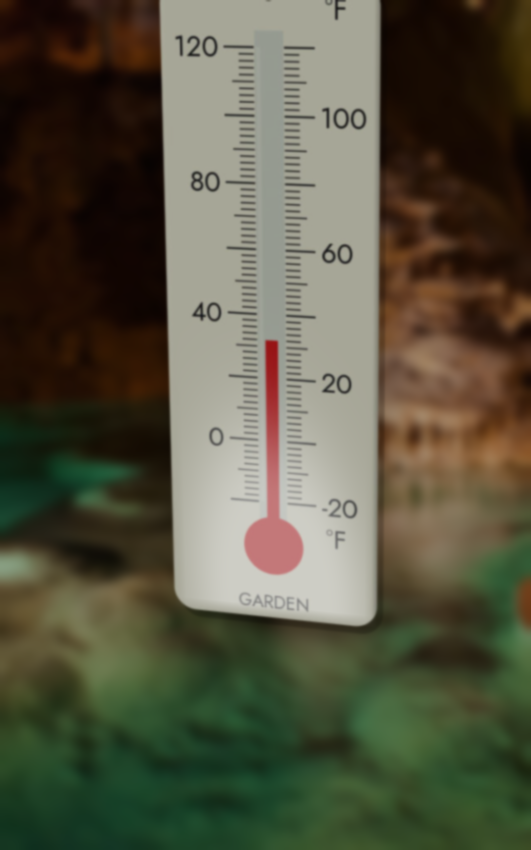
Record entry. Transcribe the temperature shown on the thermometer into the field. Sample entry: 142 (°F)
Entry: 32 (°F)
